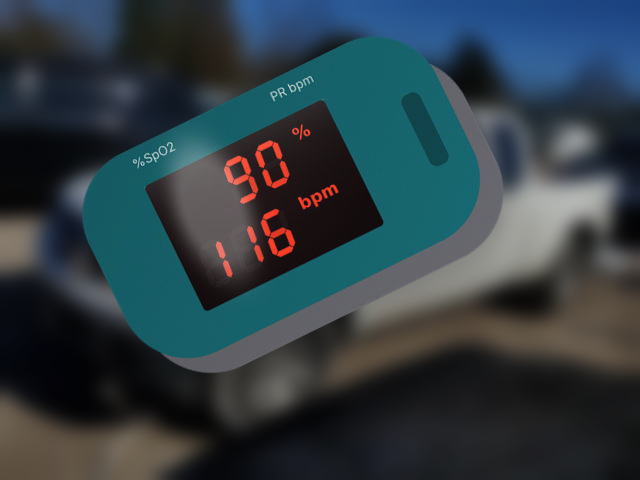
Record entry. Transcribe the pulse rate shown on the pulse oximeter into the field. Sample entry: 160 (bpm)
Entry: 116 (bpm)
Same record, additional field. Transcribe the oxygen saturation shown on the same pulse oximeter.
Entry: 90 (%)
